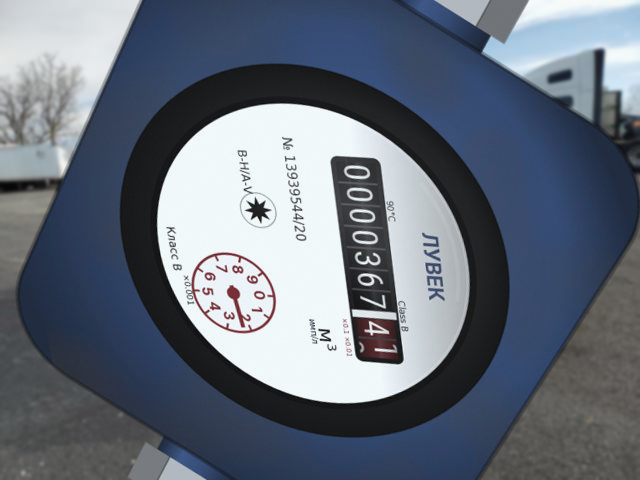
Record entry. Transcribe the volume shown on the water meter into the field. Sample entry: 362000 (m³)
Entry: 367.412 (m³)
